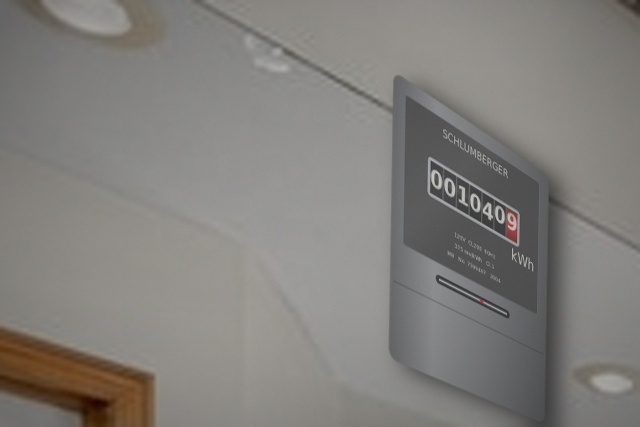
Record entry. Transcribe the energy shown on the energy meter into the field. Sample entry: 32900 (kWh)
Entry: 1040.9 (kWh)
